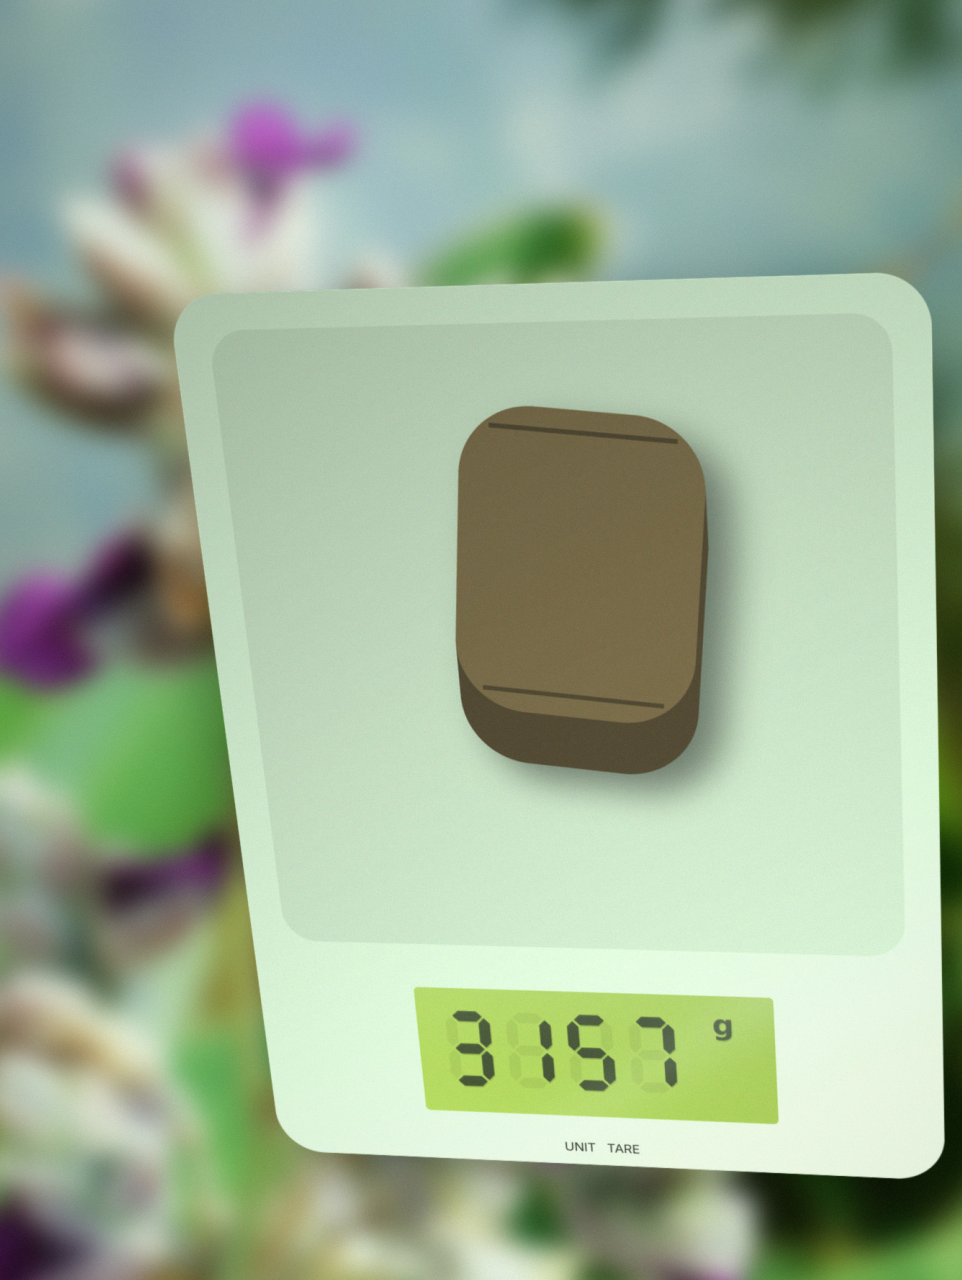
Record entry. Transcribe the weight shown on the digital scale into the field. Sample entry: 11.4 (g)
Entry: 3157 (g)
